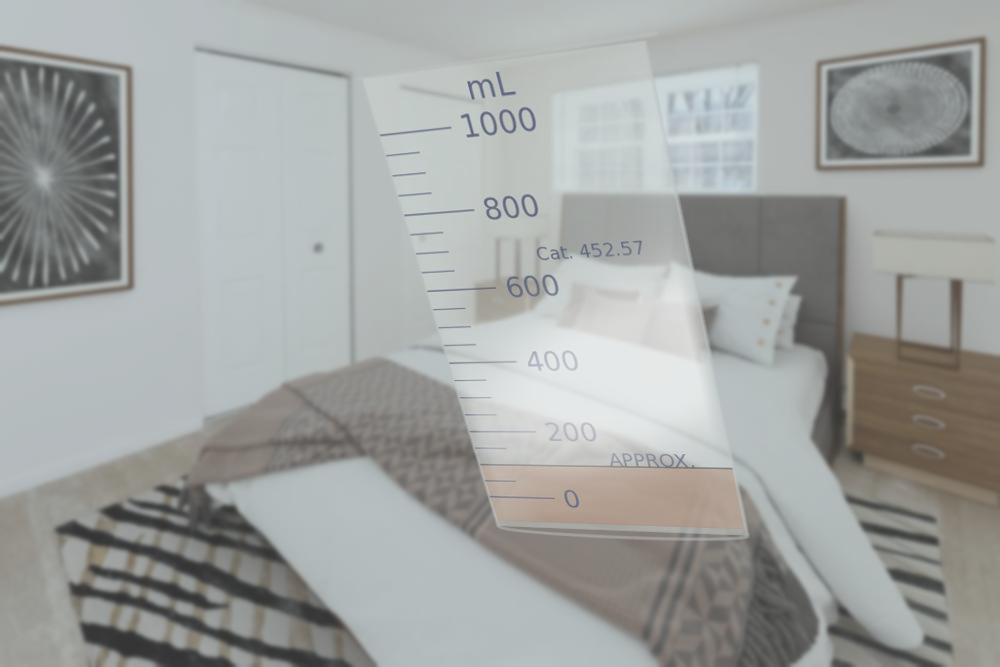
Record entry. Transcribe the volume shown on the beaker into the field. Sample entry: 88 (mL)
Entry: 100 (mL)
